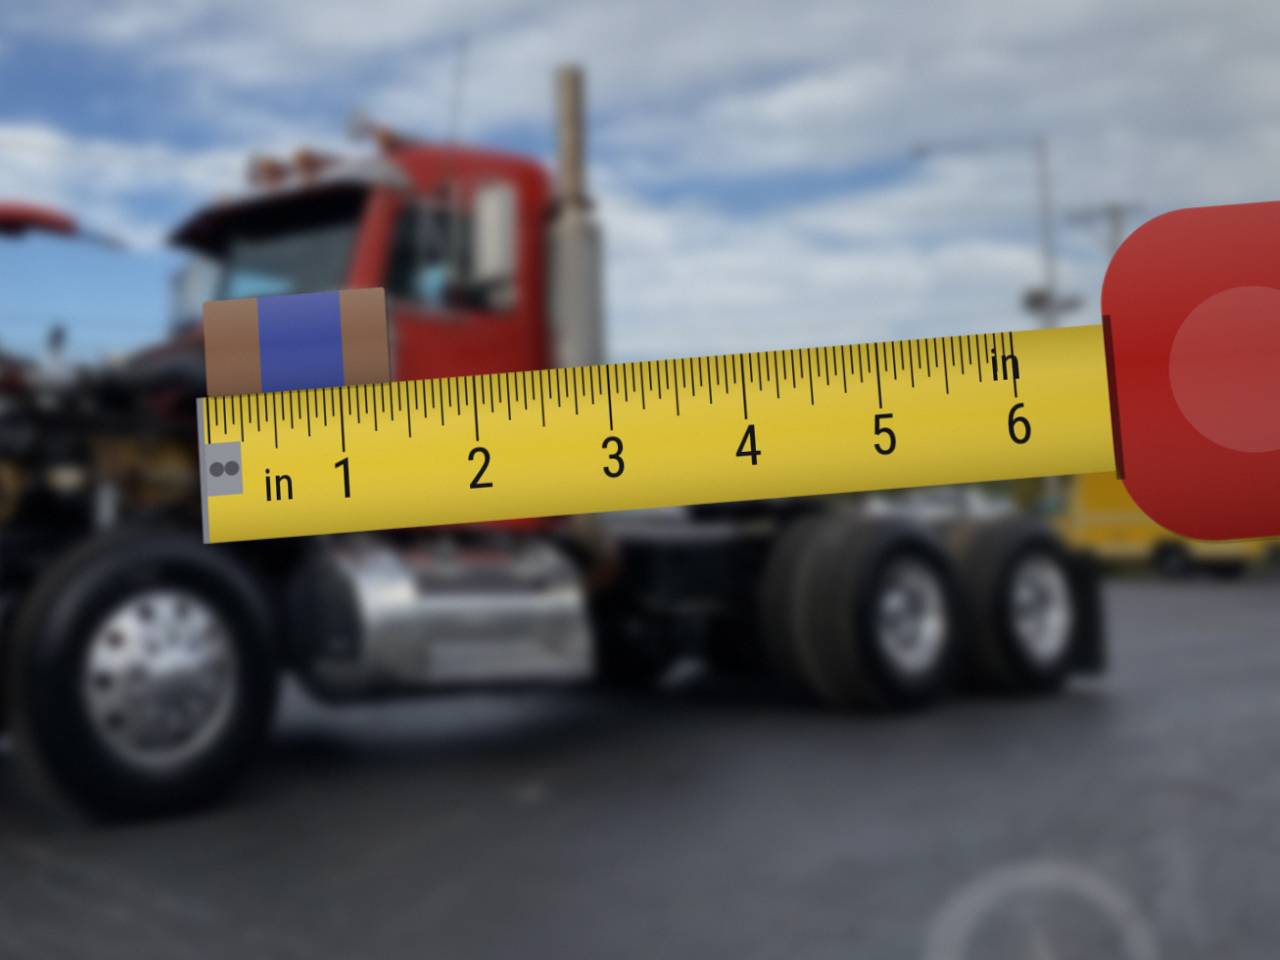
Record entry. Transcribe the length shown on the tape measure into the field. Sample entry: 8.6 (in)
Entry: 1.375 (in)
